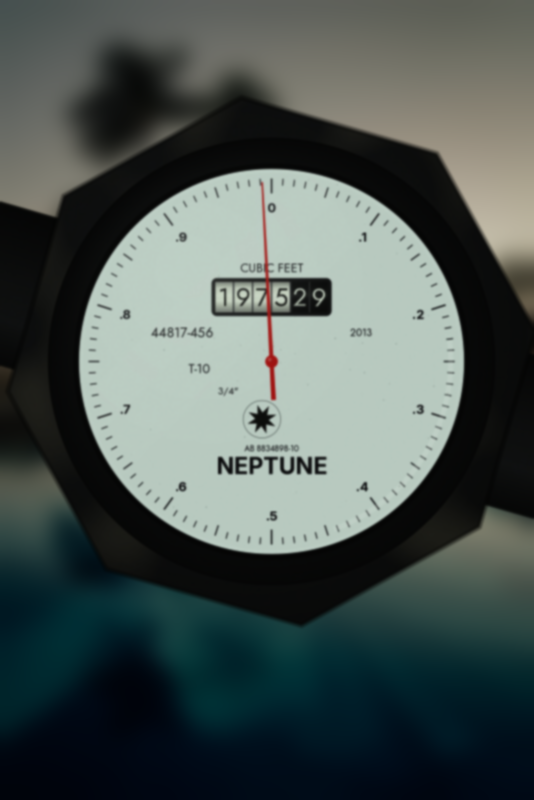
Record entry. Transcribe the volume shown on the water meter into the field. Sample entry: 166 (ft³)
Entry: 197528.99 (ft³)
